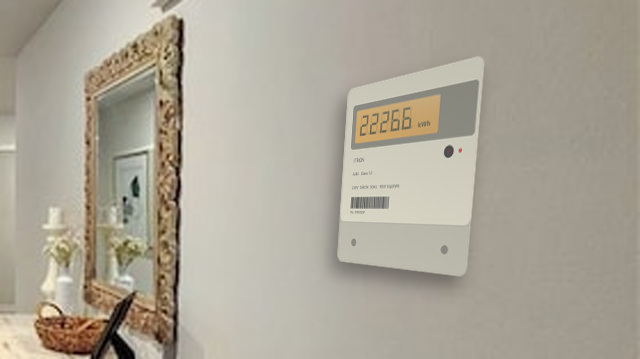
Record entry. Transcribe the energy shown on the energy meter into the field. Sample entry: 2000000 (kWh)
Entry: 22266 (kWh)
